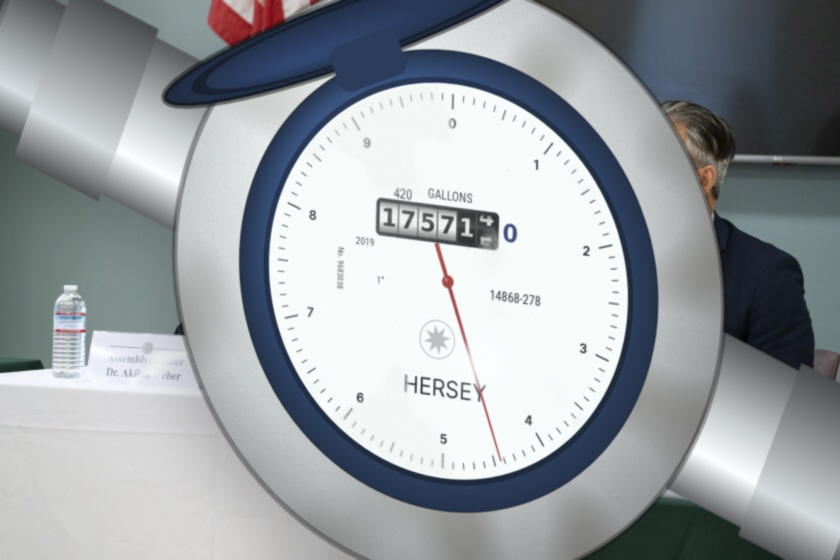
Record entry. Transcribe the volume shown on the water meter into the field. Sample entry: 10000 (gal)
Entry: 1757144.4 (gal)
